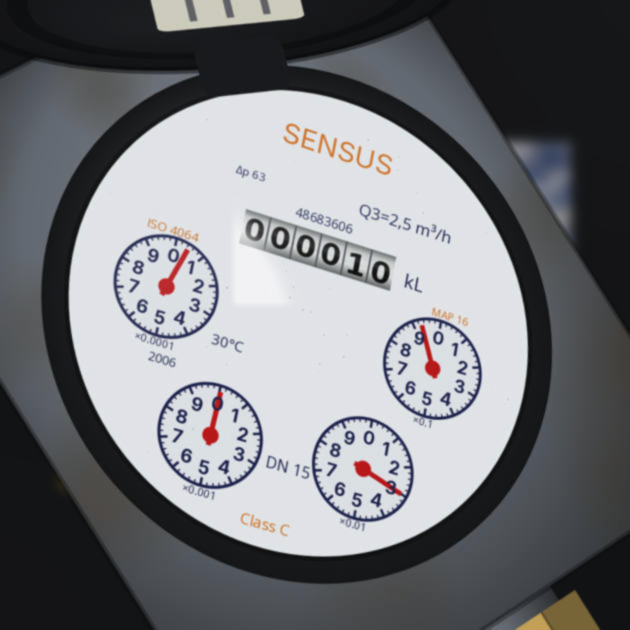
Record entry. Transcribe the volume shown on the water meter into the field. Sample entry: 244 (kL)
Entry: 9.9300 (kL)
